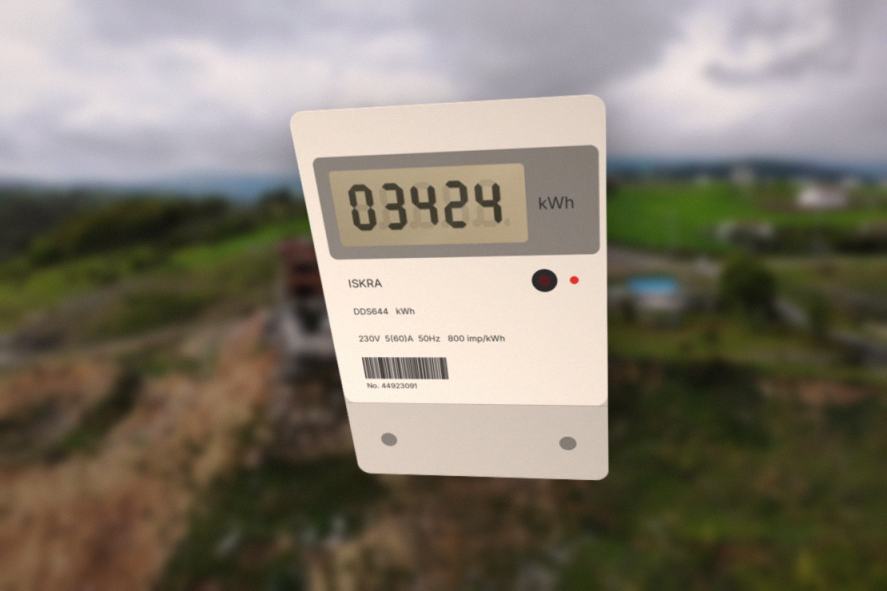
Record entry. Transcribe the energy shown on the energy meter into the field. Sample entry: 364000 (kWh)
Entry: 3424 (kWh)
